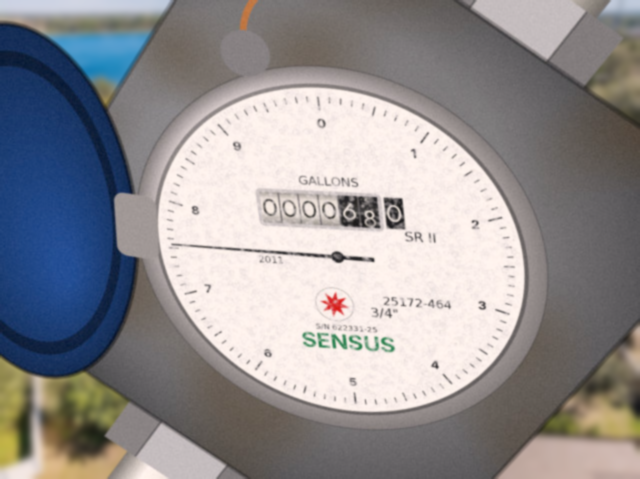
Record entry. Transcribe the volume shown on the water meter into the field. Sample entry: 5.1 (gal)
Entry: 677.5 (gal)
